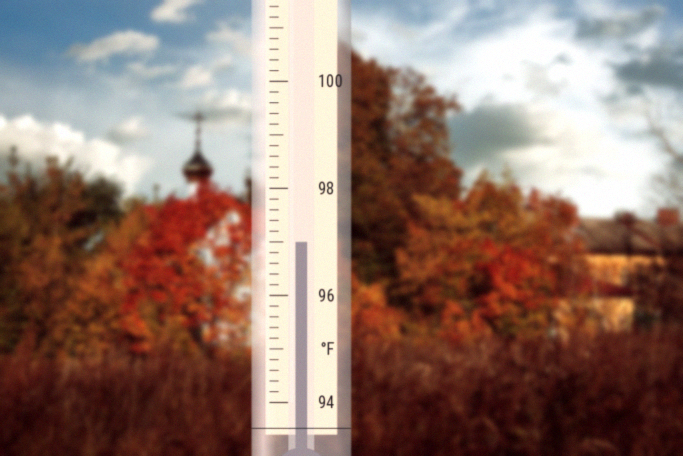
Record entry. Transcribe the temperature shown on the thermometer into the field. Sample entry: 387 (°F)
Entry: 97 (°F)
